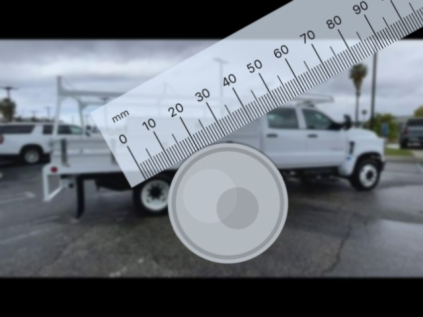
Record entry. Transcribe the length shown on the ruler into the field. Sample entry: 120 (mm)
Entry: 40 (mm)
